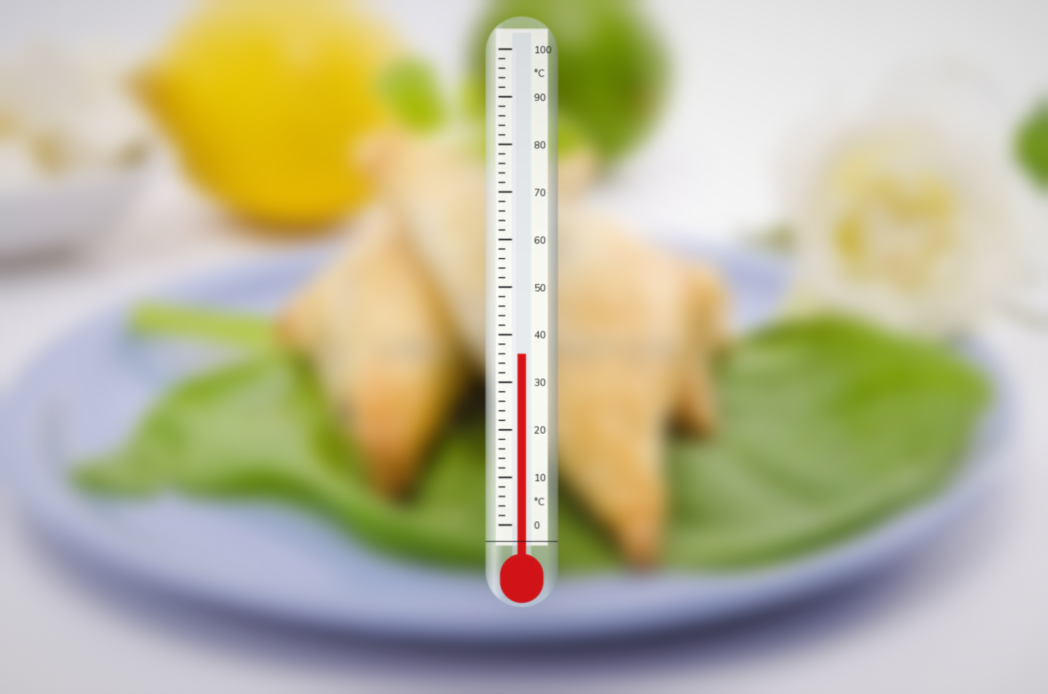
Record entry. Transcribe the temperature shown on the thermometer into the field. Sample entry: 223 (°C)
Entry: 36 (°C)
